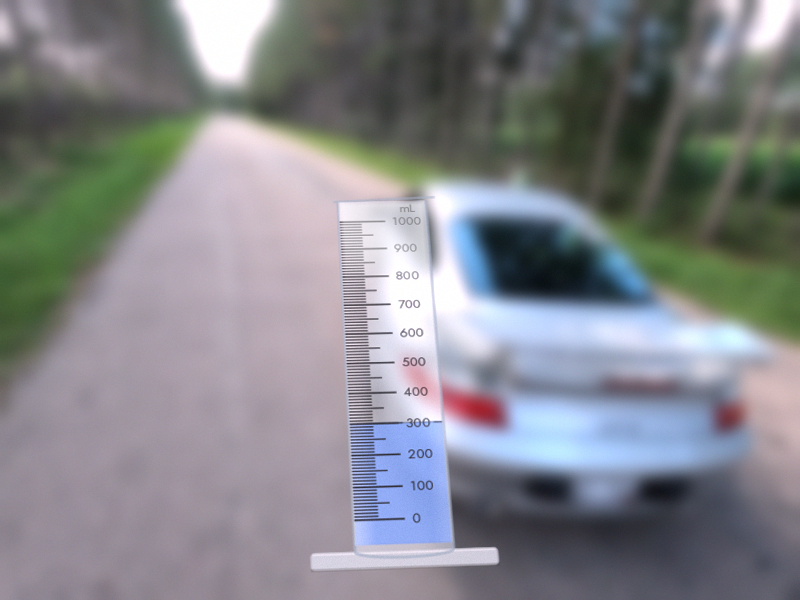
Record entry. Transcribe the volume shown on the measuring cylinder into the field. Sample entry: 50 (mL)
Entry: 300 (mL)
